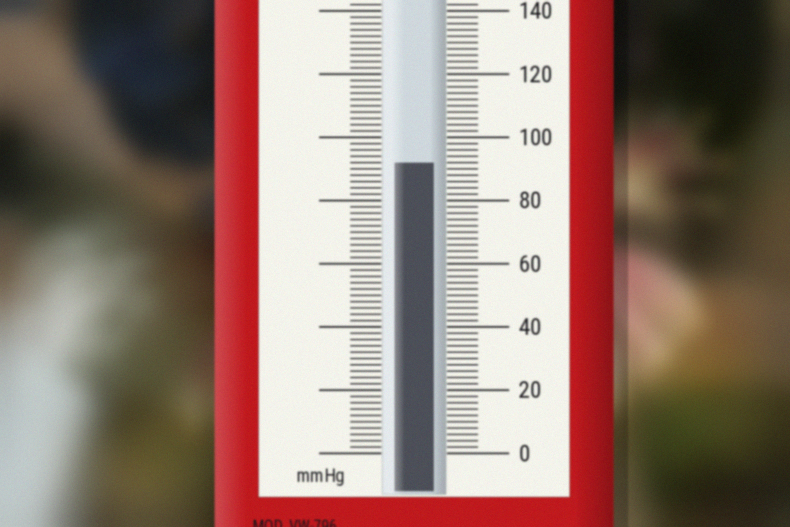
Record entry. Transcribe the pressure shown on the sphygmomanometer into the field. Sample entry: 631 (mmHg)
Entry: 92 (mmHg)
